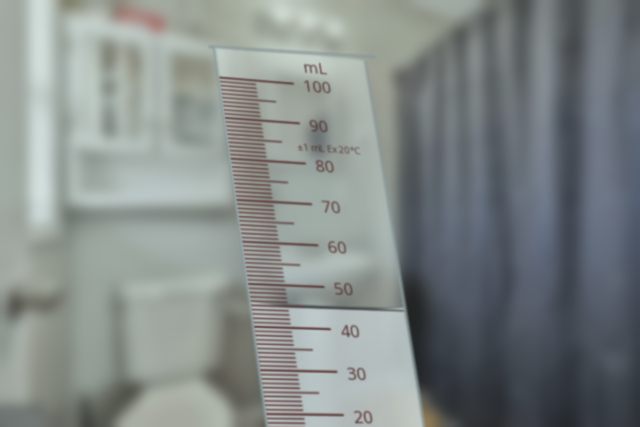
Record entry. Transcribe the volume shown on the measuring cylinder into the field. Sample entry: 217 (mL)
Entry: 45 (mL)
